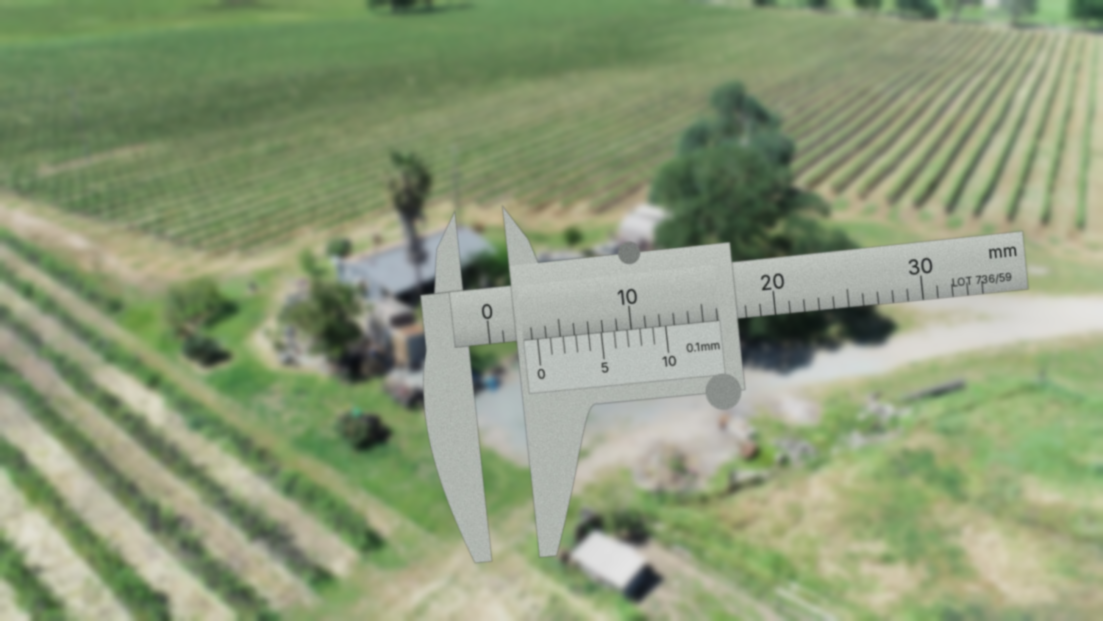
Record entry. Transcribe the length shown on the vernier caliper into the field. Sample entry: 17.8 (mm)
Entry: 3.4 (mm)
